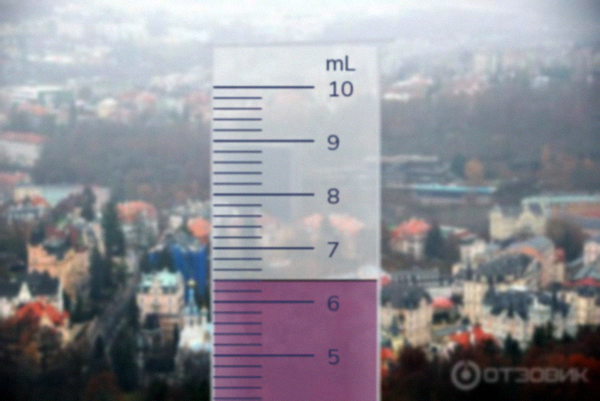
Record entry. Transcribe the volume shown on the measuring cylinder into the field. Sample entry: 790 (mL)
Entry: 6.4 (mL)
